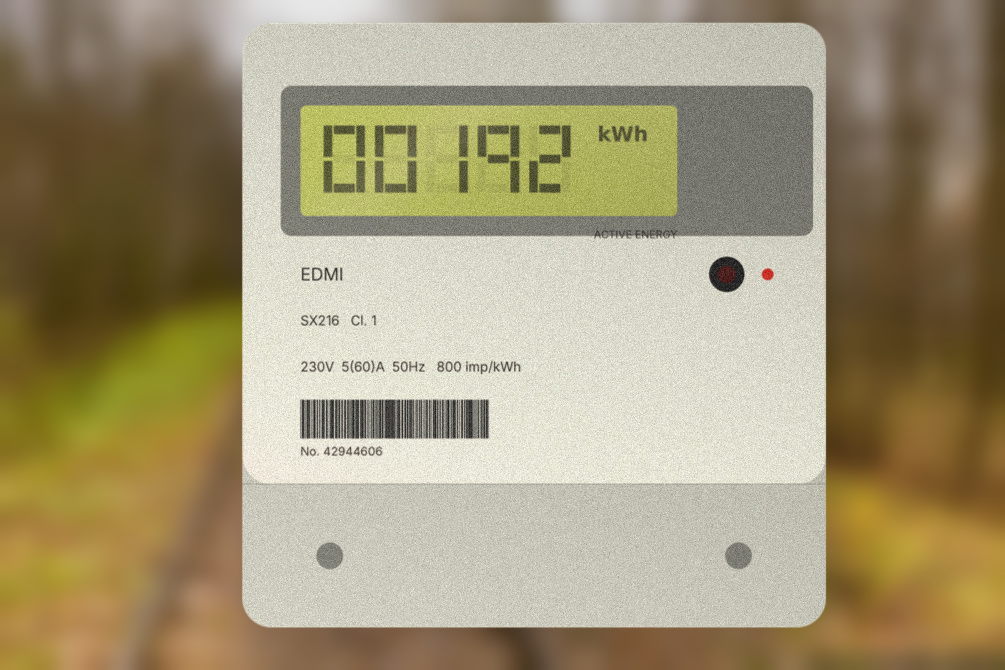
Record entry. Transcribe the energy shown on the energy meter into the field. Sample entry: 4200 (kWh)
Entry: 192 (kWh)
